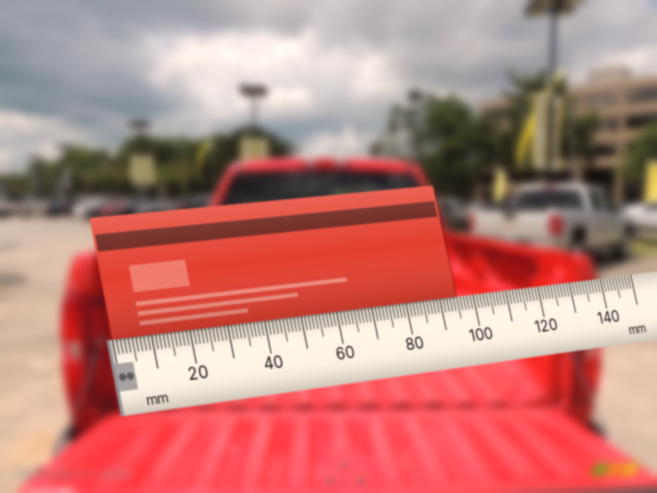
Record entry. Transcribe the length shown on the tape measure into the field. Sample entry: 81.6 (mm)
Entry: 95 (mm)
